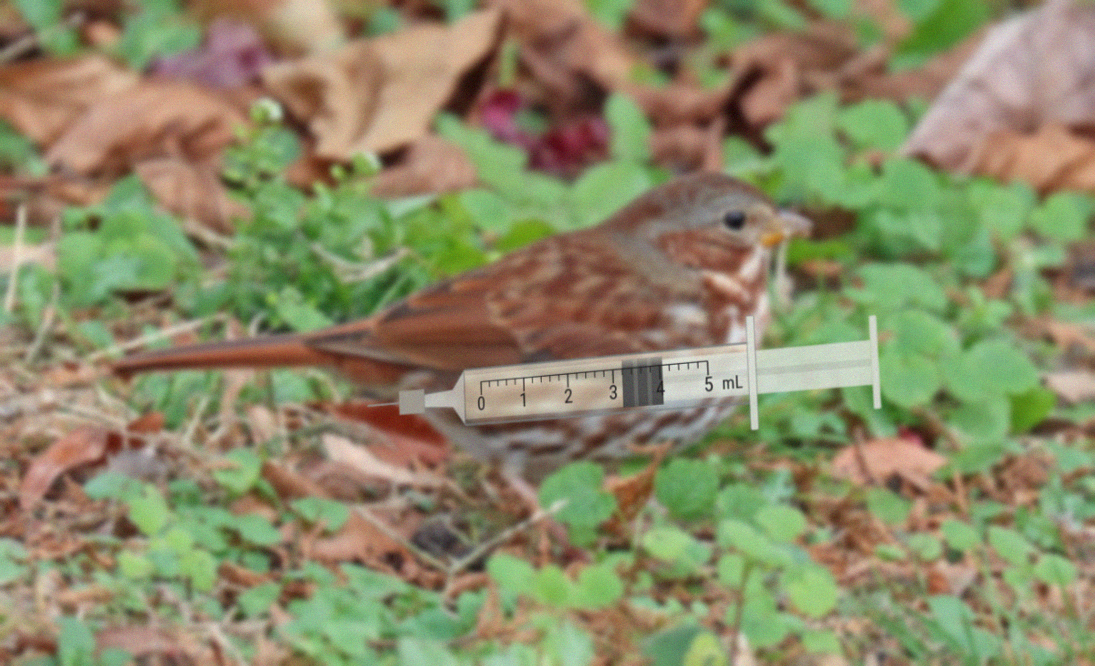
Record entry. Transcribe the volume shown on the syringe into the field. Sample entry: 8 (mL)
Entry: 3.2 (mL)
